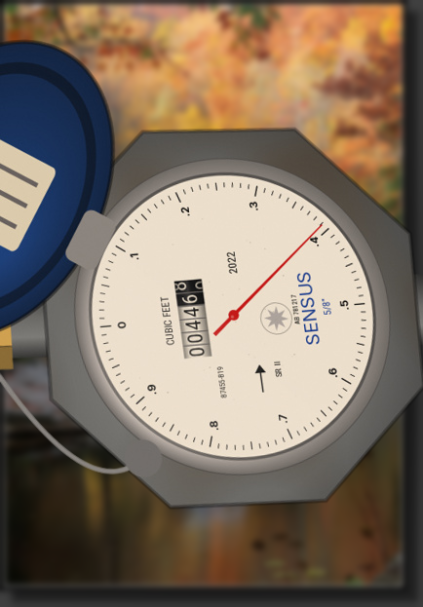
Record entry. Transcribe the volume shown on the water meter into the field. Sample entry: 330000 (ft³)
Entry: 4468.39 (ft³)
